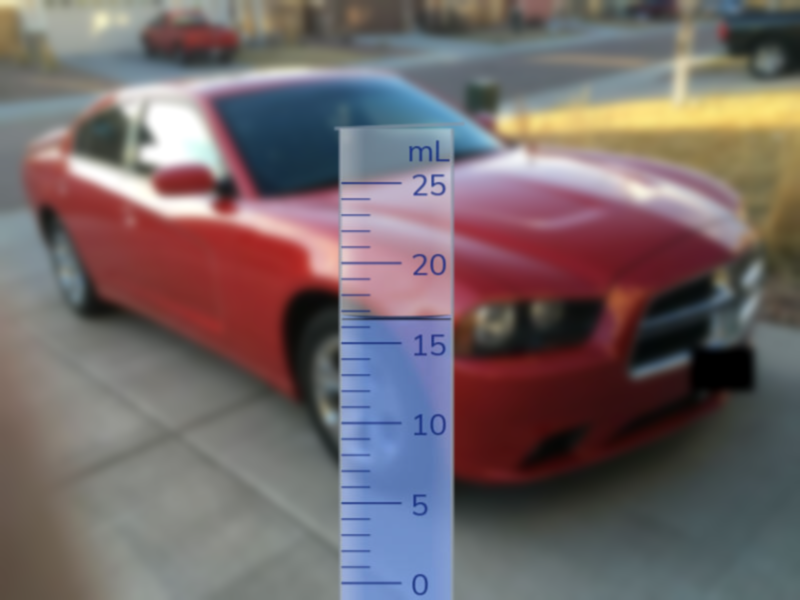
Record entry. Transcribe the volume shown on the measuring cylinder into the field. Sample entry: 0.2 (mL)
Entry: 16.5 (mL)
